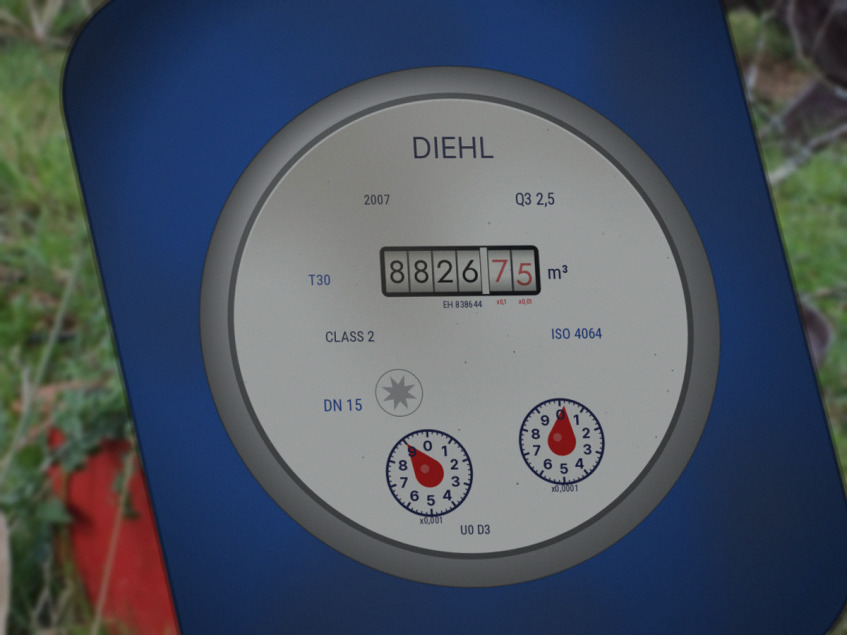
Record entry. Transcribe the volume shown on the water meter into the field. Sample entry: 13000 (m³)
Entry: 8826.7490 (m³)
